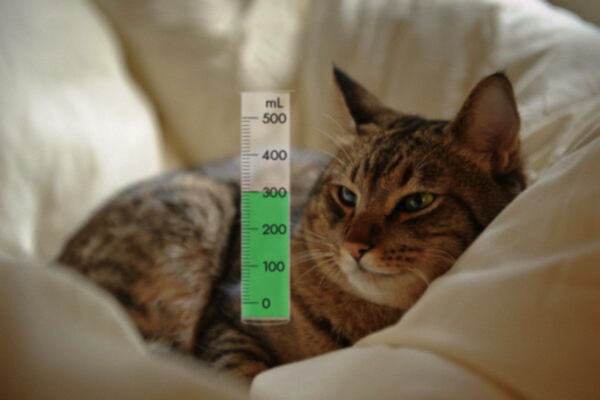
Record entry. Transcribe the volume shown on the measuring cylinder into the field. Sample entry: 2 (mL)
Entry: 300 (mL)
